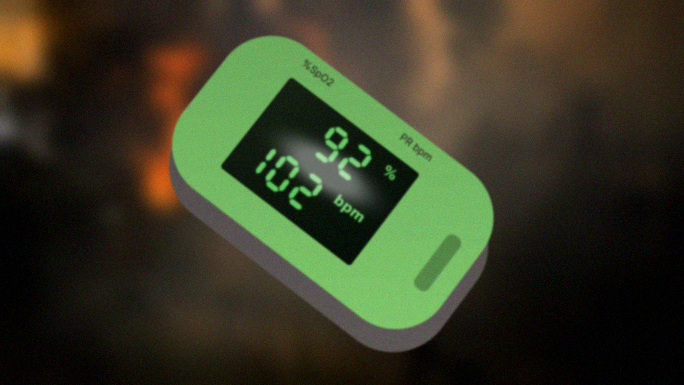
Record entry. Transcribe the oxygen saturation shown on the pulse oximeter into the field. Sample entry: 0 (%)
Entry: 92 (%)
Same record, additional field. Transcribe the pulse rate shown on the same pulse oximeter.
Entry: 102 (bpm)
